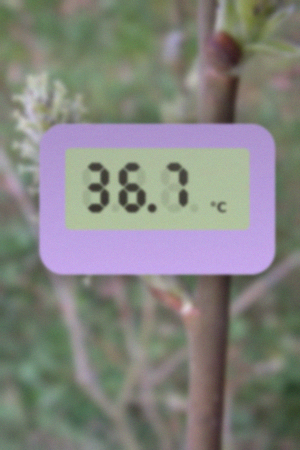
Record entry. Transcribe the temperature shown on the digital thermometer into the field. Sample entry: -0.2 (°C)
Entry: 36.7 (°C)
